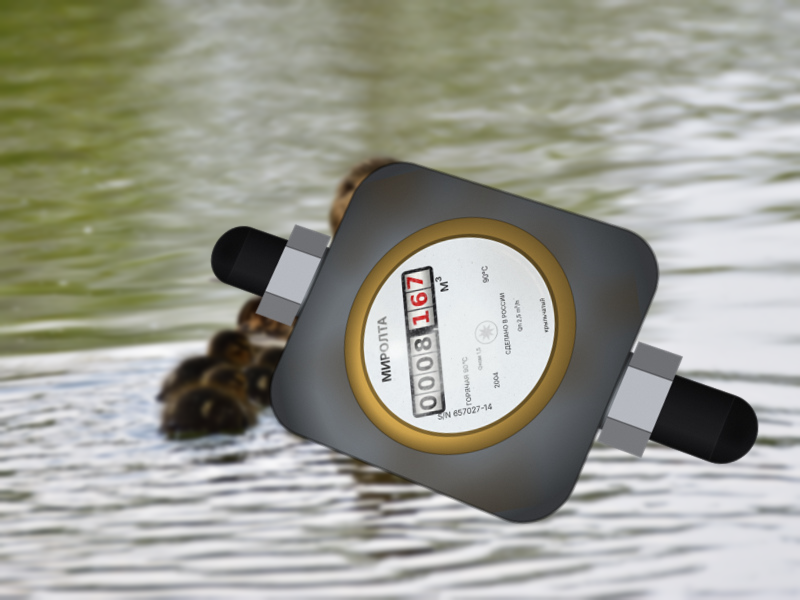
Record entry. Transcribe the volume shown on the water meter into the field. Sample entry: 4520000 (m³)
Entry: 8.167 (m³)
